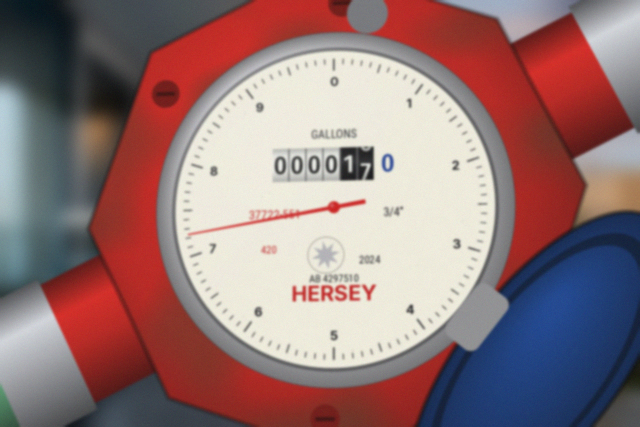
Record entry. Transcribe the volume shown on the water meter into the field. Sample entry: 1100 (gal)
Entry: 167.2 (gal)
